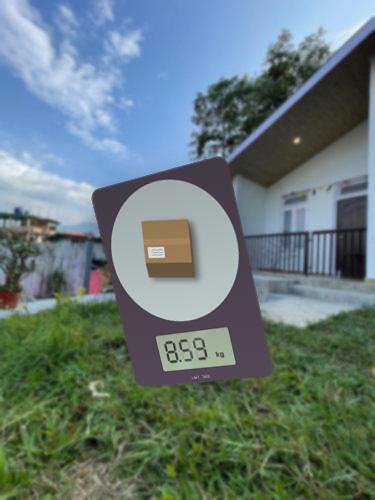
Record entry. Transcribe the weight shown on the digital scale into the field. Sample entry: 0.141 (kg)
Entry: 8.59 (kg)
